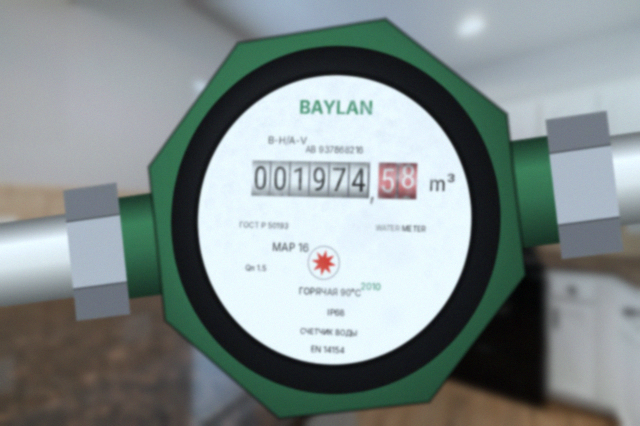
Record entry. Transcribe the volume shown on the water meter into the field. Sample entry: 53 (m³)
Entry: 1974.58 (m³)
